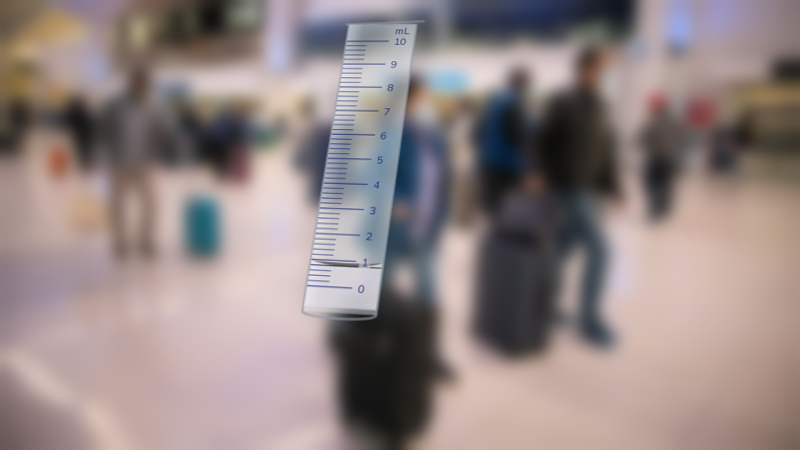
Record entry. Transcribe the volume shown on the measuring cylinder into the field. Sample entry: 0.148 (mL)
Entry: 0.8 (mL)
